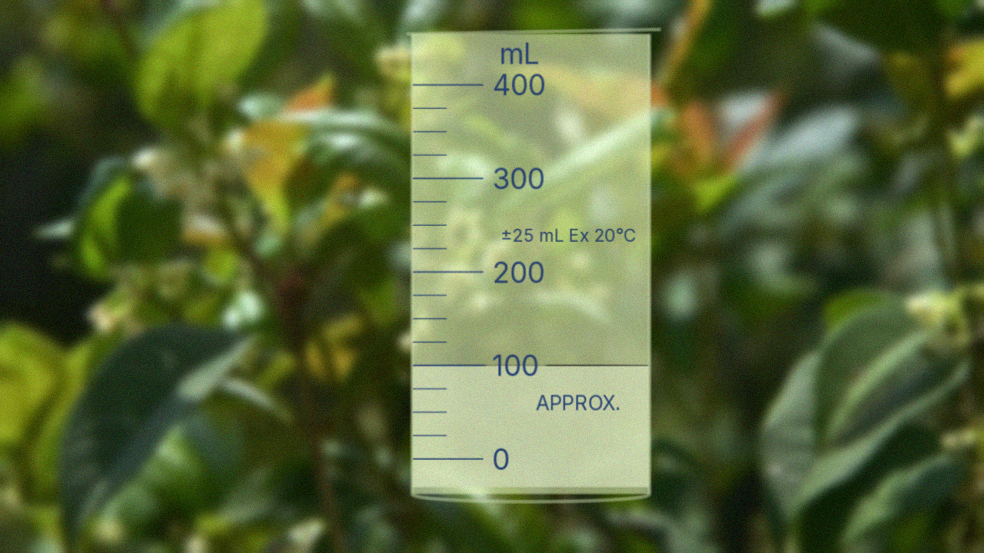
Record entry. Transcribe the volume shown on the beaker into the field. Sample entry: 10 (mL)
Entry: 100 (mL)
